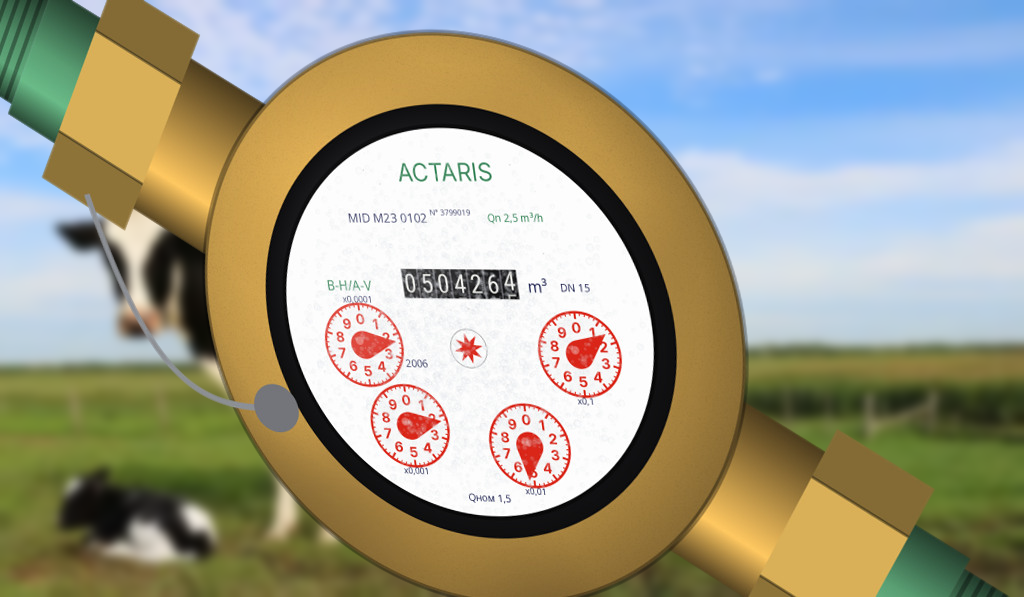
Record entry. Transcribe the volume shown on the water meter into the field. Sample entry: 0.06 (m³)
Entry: 504264.1522 (m³)
